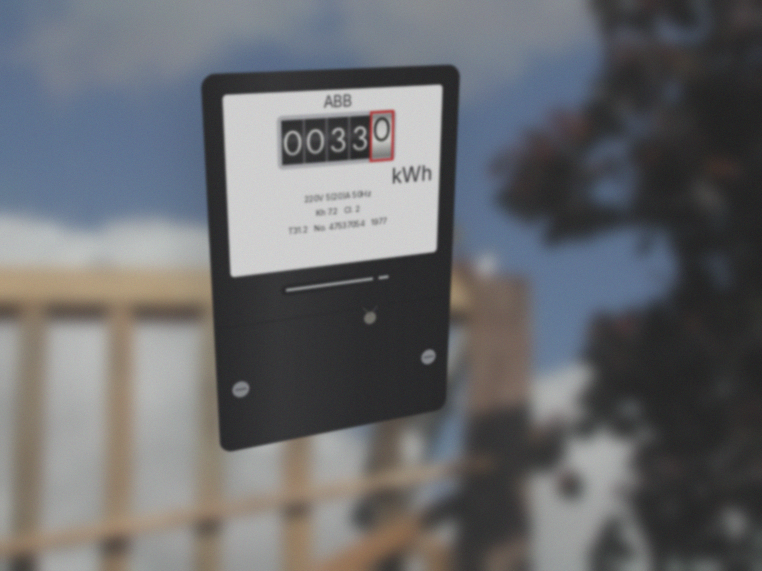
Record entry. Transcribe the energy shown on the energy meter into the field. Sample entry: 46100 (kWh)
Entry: 33.0 (kWh)
